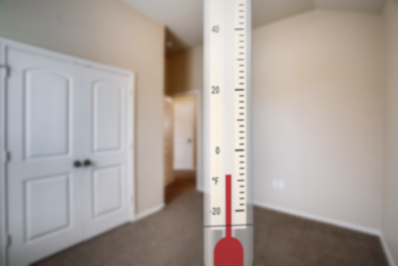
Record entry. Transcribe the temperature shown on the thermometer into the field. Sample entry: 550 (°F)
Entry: -8 (°F)
